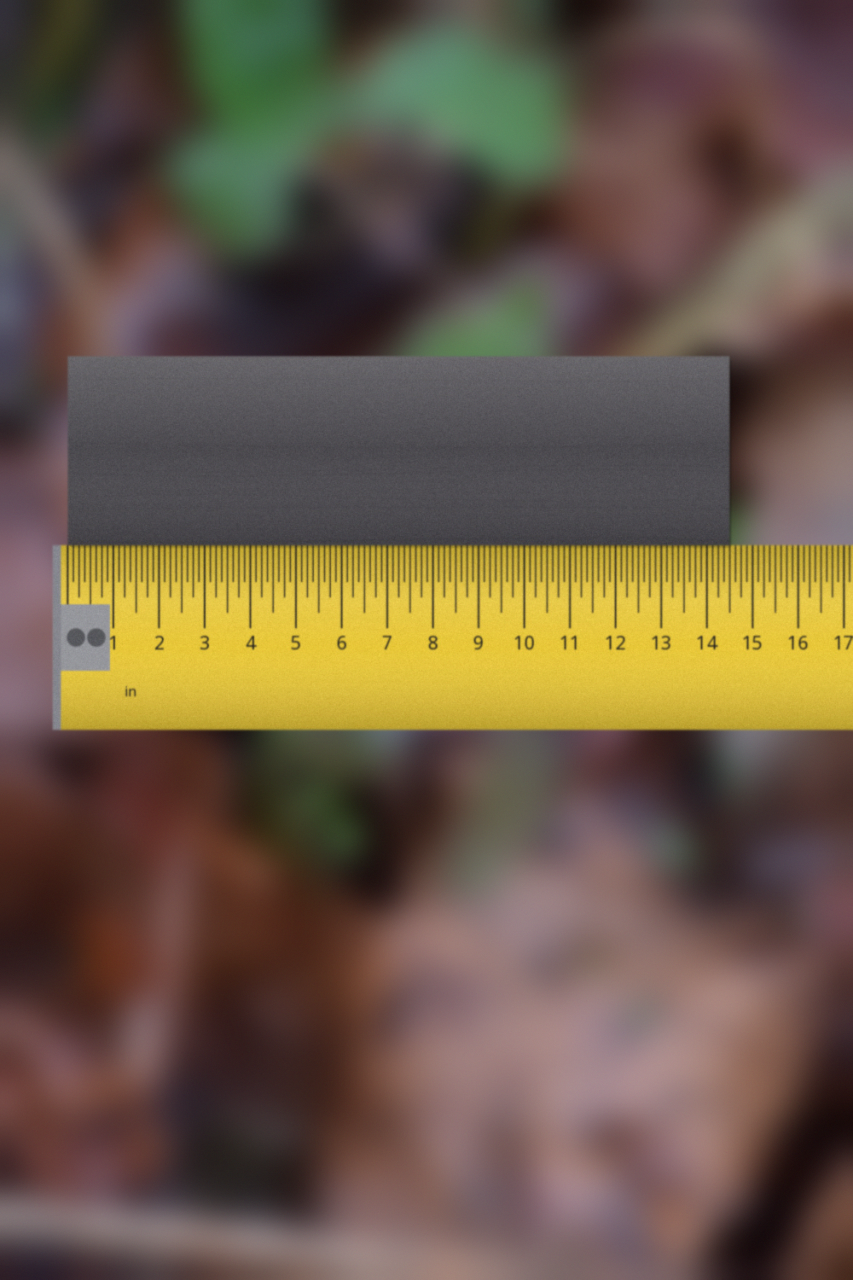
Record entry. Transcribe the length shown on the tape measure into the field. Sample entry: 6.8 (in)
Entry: 14.5 (in)
